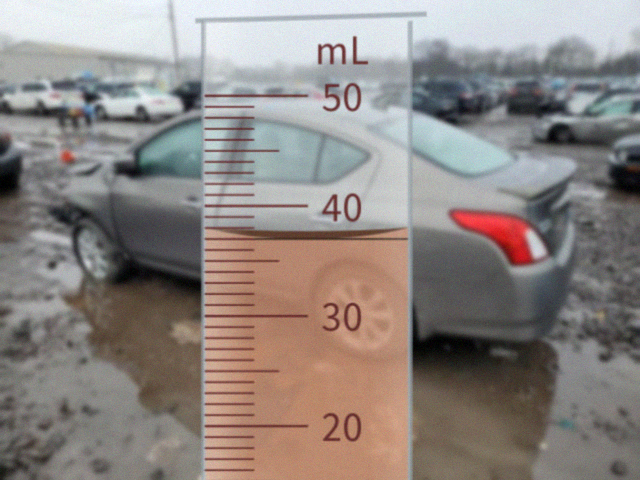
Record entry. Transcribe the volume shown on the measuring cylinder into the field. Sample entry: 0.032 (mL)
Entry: 37 (mL)
